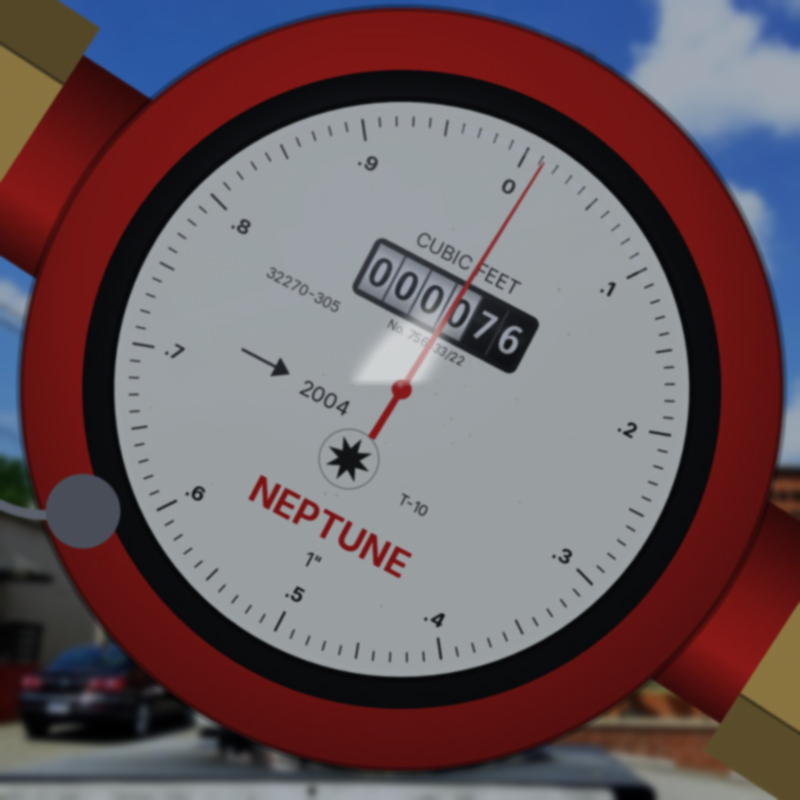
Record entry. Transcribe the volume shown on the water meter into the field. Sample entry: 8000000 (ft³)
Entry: 76.01 (ft³)
